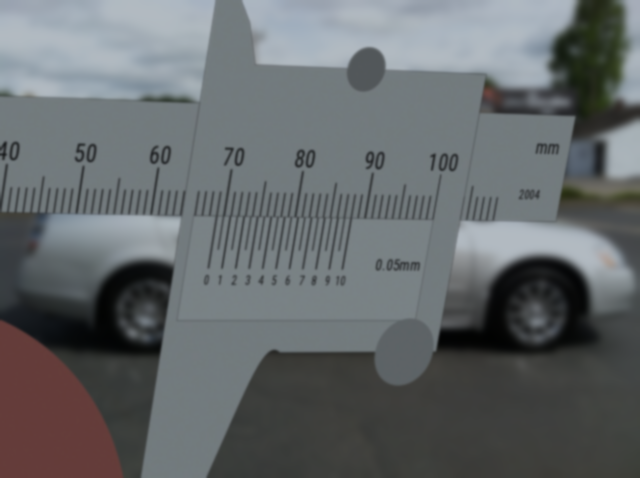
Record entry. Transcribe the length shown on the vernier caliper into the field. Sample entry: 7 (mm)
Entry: 69.0 (mm)
